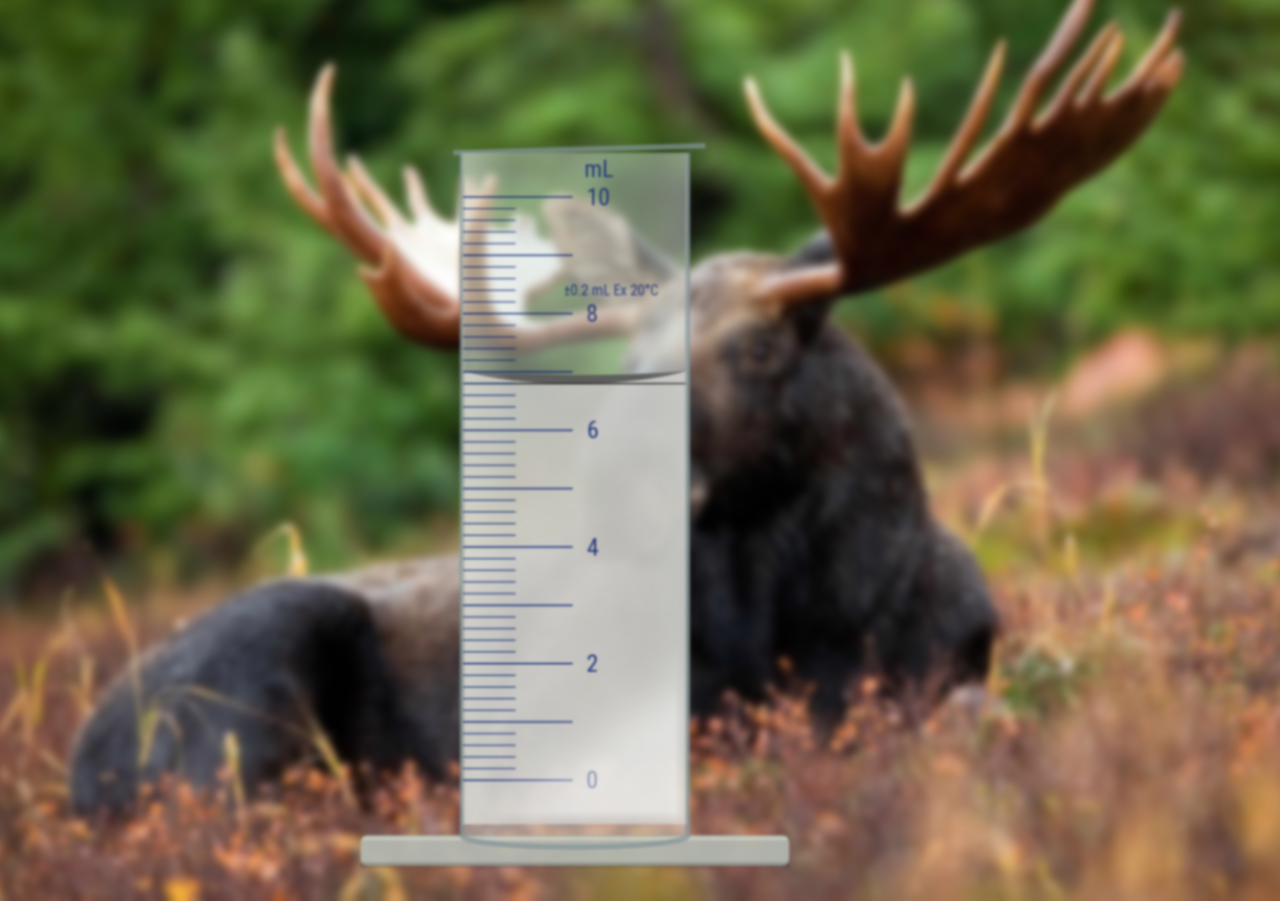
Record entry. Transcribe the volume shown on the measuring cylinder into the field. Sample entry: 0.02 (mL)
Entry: 6.8 (mL)
